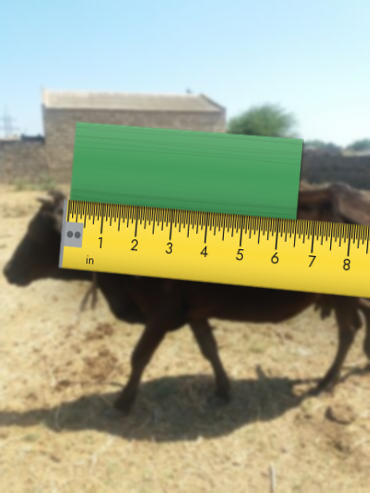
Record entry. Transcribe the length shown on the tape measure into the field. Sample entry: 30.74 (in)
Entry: 6.5 (in)
